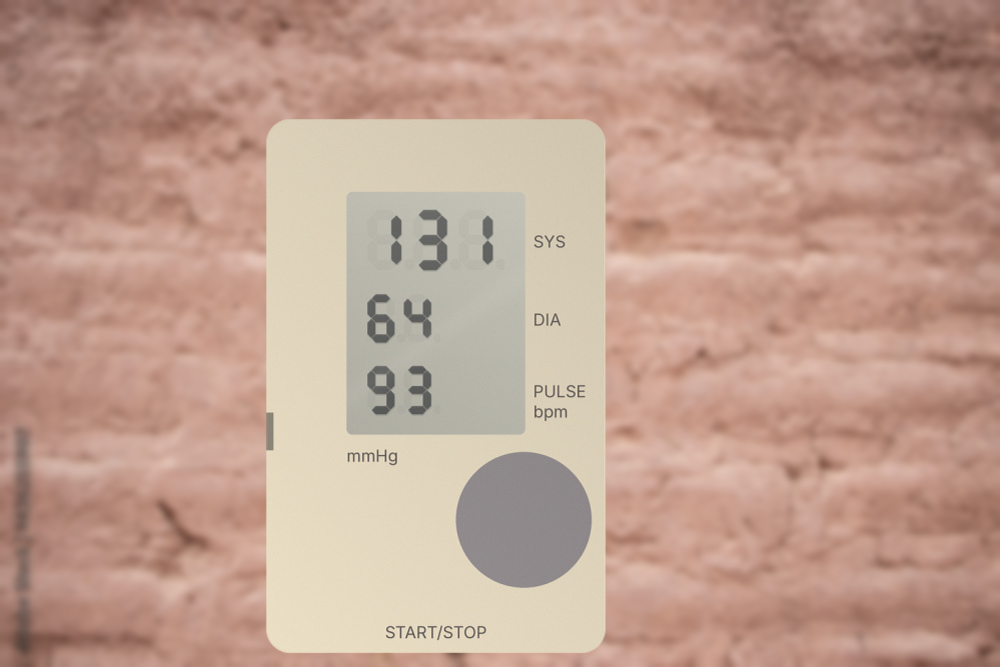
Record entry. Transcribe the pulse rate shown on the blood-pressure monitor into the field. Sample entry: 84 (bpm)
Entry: 93 (bpm)
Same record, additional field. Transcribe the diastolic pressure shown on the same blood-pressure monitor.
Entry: 64 (mmHg)
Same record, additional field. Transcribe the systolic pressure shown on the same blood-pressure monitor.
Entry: 131 (mmHg)
